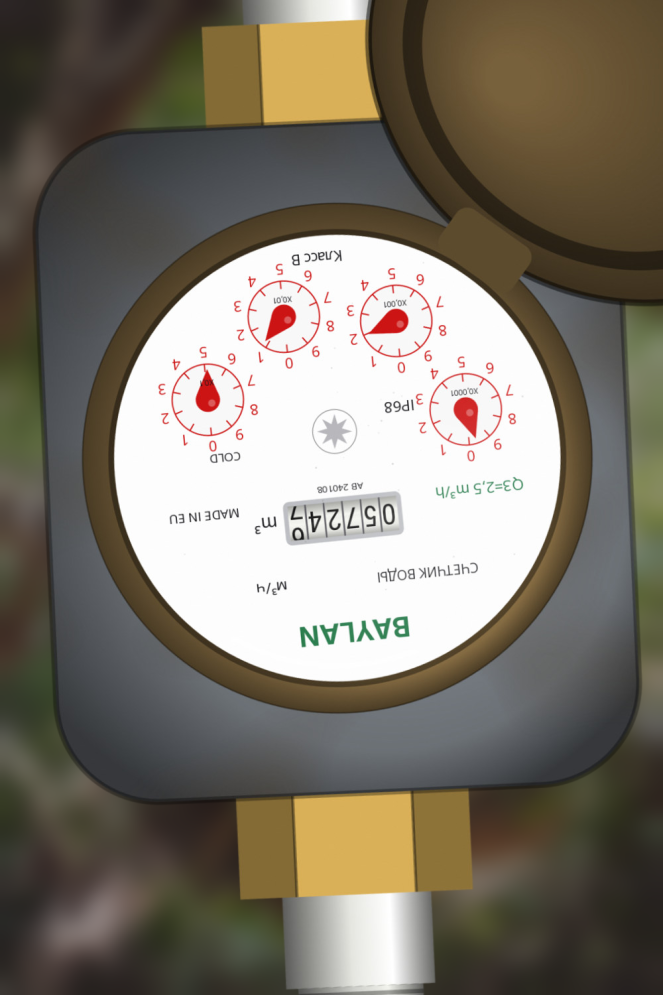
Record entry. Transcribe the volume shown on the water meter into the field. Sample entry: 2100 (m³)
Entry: 57246.5119 (m³)
